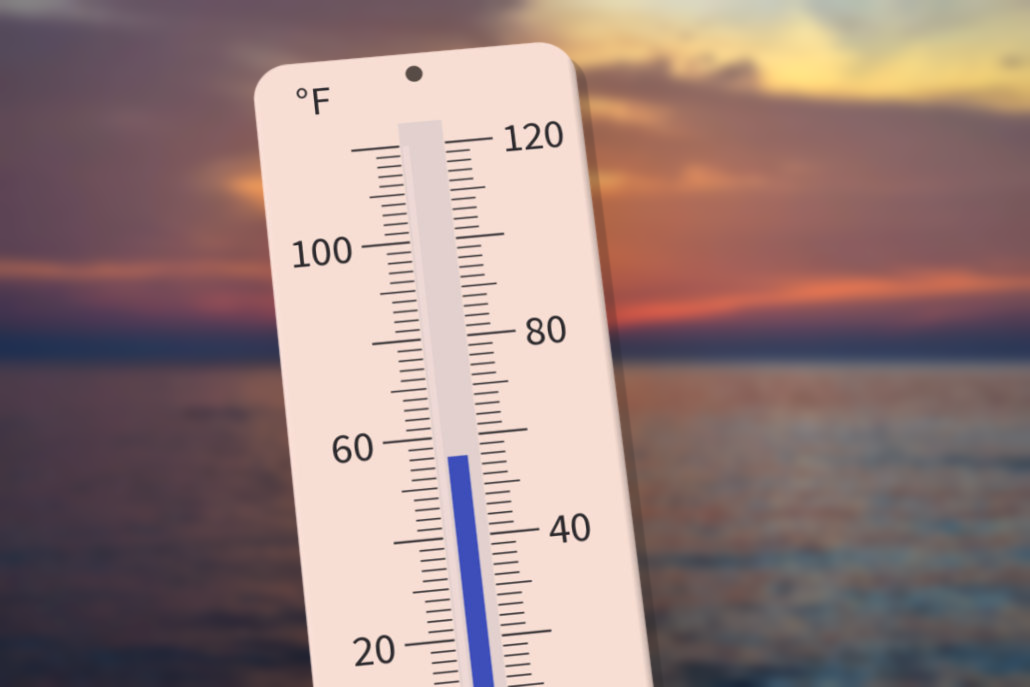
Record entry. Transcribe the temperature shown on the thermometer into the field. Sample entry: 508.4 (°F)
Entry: 56 (°F)
